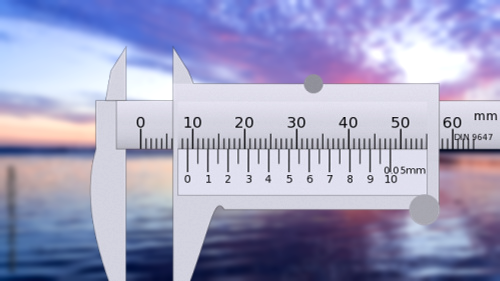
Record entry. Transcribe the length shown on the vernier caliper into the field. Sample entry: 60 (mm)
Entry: 9.0 (mm)
